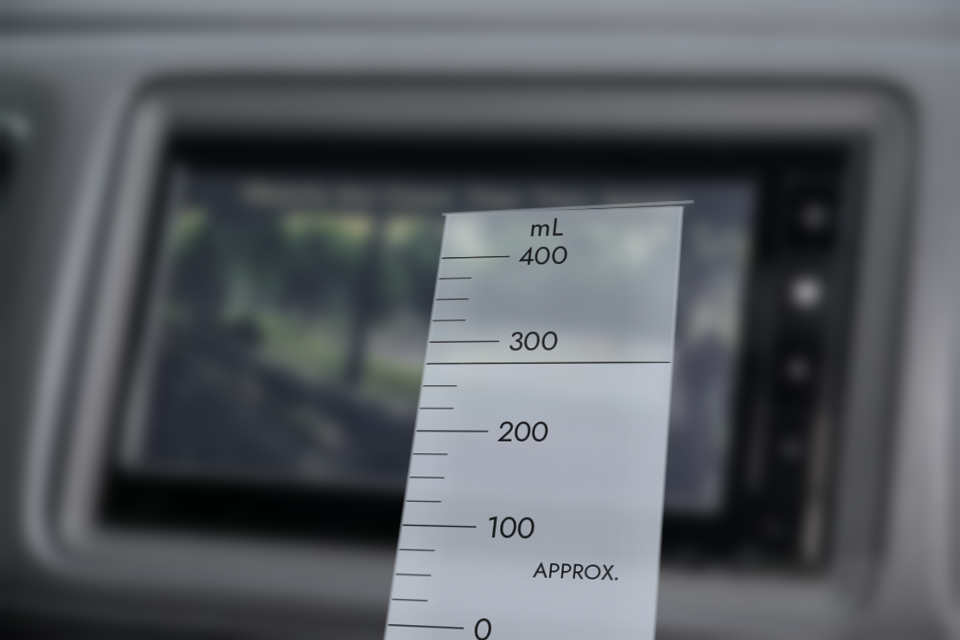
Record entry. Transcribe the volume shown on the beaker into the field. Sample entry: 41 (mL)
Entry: 275 (mL)
